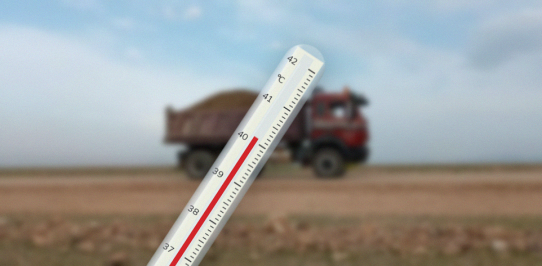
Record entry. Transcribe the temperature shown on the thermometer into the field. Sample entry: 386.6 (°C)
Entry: 40.1 (°C)
